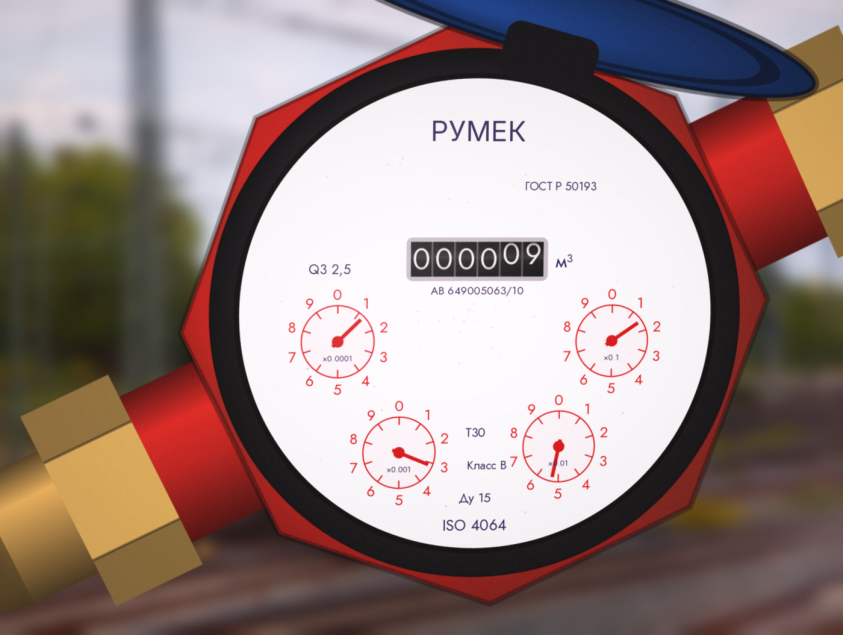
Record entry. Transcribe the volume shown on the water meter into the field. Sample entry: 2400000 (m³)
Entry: 9.1531 (m³)
